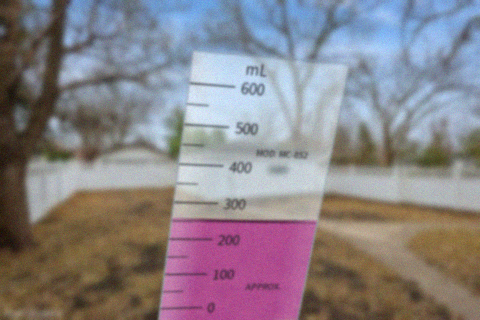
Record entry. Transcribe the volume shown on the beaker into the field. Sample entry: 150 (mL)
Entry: 250 (mL)
